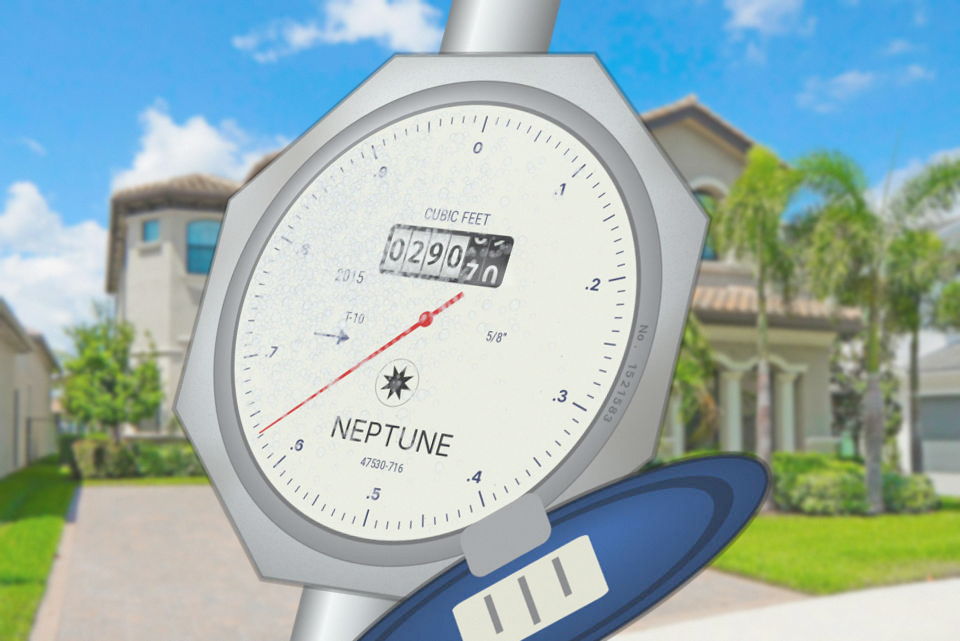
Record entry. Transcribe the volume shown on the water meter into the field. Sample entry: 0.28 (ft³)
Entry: 29069.63 (ft³)
